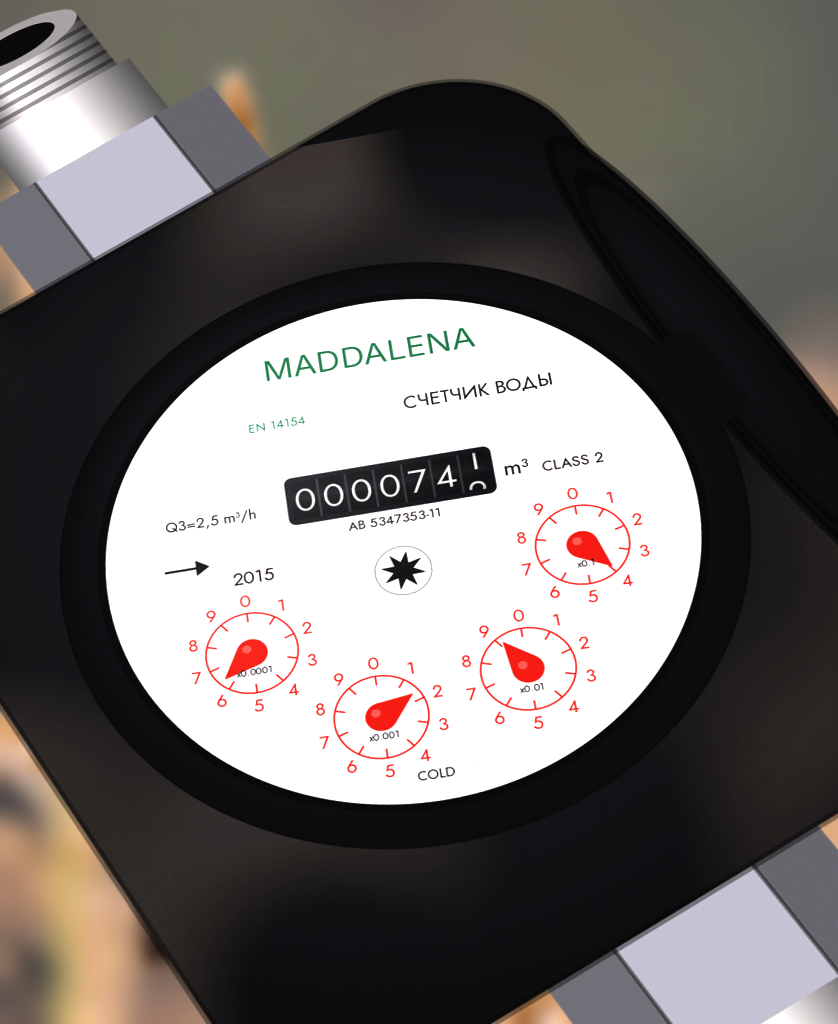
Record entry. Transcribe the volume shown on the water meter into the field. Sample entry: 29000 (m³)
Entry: 741.3916 (m³)
